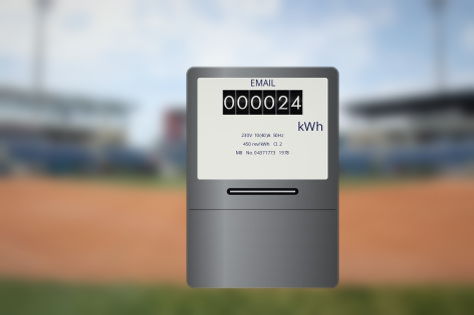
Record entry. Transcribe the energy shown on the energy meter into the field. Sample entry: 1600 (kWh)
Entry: 24 (kWh)
